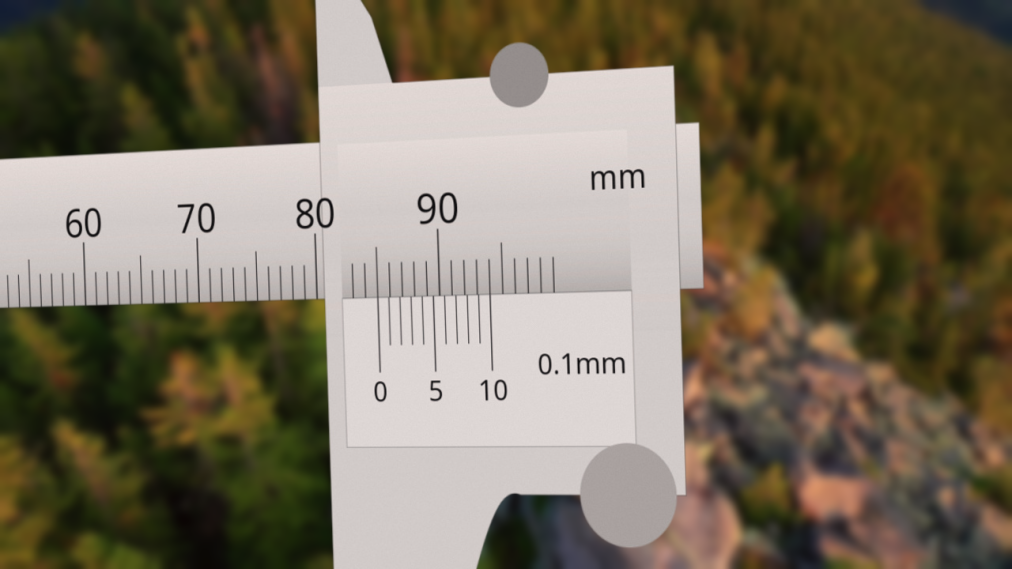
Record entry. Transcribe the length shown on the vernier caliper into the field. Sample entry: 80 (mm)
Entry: 85.0 (mm)
